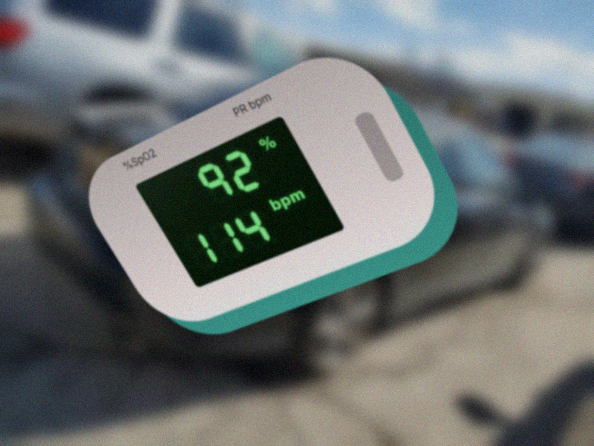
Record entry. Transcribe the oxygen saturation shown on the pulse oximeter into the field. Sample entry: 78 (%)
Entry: 92 (%)
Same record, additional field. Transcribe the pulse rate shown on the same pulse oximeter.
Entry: 114 (bpm)
